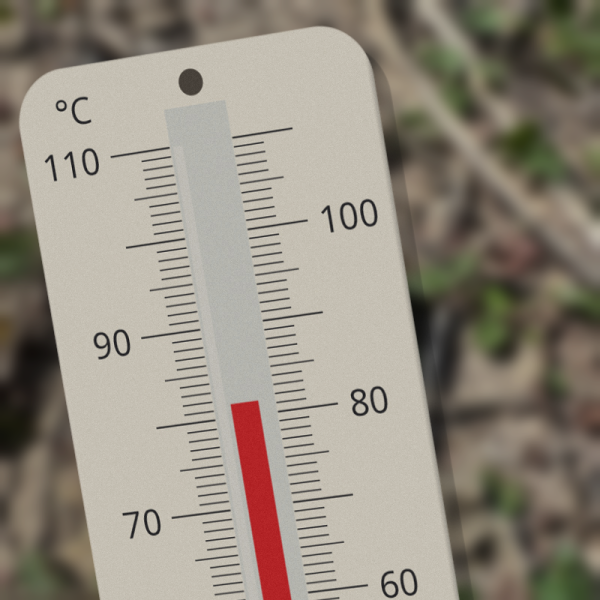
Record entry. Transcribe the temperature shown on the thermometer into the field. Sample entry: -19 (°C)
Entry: 81.5 (°C)
